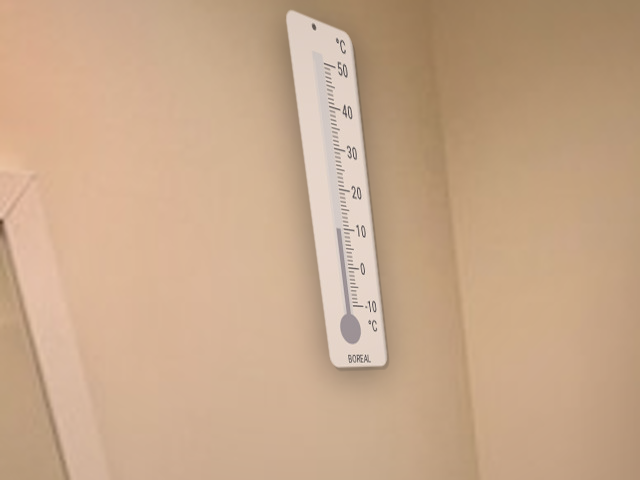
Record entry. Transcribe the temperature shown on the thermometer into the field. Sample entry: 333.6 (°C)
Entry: 10 (°C)
